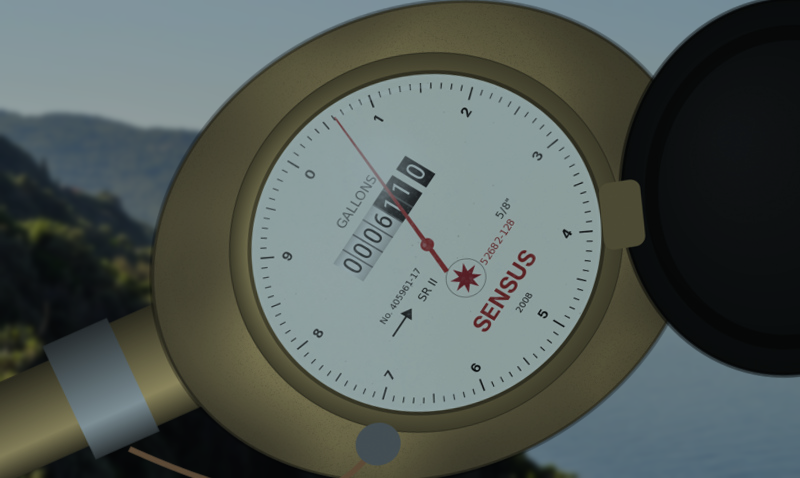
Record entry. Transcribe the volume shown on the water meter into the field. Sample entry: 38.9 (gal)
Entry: 6110.6 (gal)
